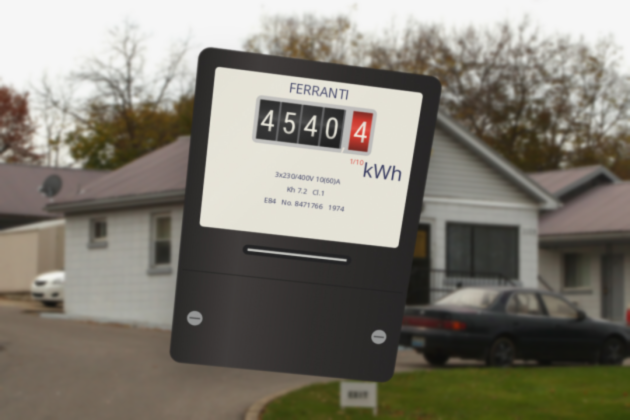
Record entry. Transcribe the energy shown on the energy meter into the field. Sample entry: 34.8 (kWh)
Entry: 4540.4 (kWh)
